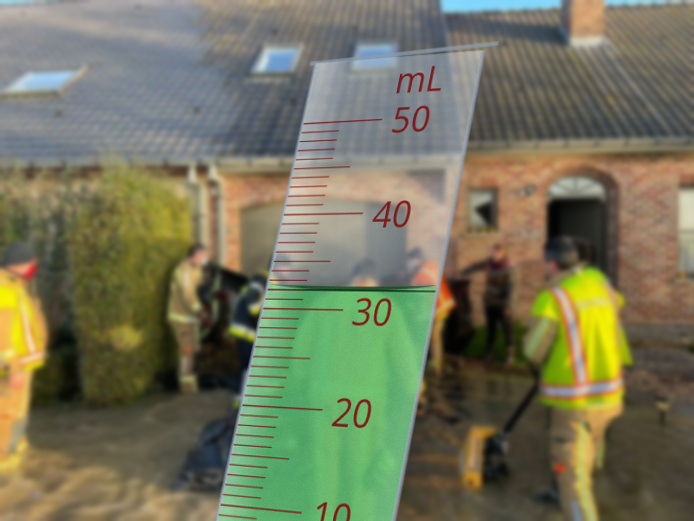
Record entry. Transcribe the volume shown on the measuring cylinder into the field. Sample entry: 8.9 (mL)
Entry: 32 (mL)
